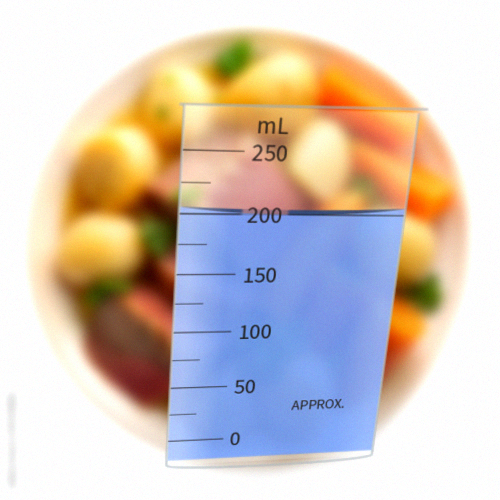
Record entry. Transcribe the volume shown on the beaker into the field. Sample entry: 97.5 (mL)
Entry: 200 (mL)
